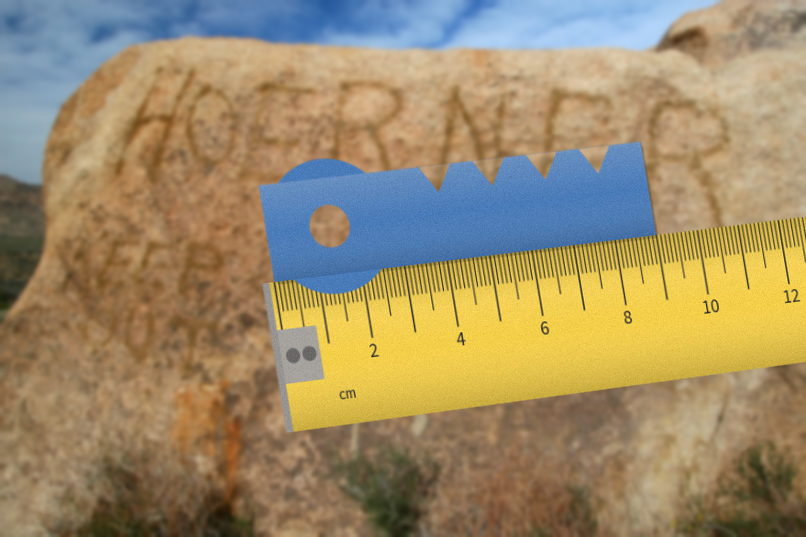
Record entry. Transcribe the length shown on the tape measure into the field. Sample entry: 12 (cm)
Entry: 9 (cm)
